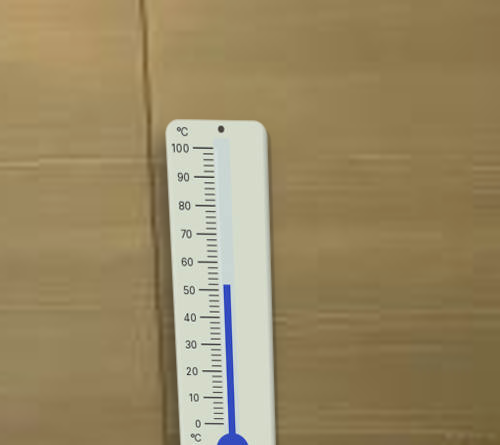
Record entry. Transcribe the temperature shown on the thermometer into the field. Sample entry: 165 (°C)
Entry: 52 (°C)
